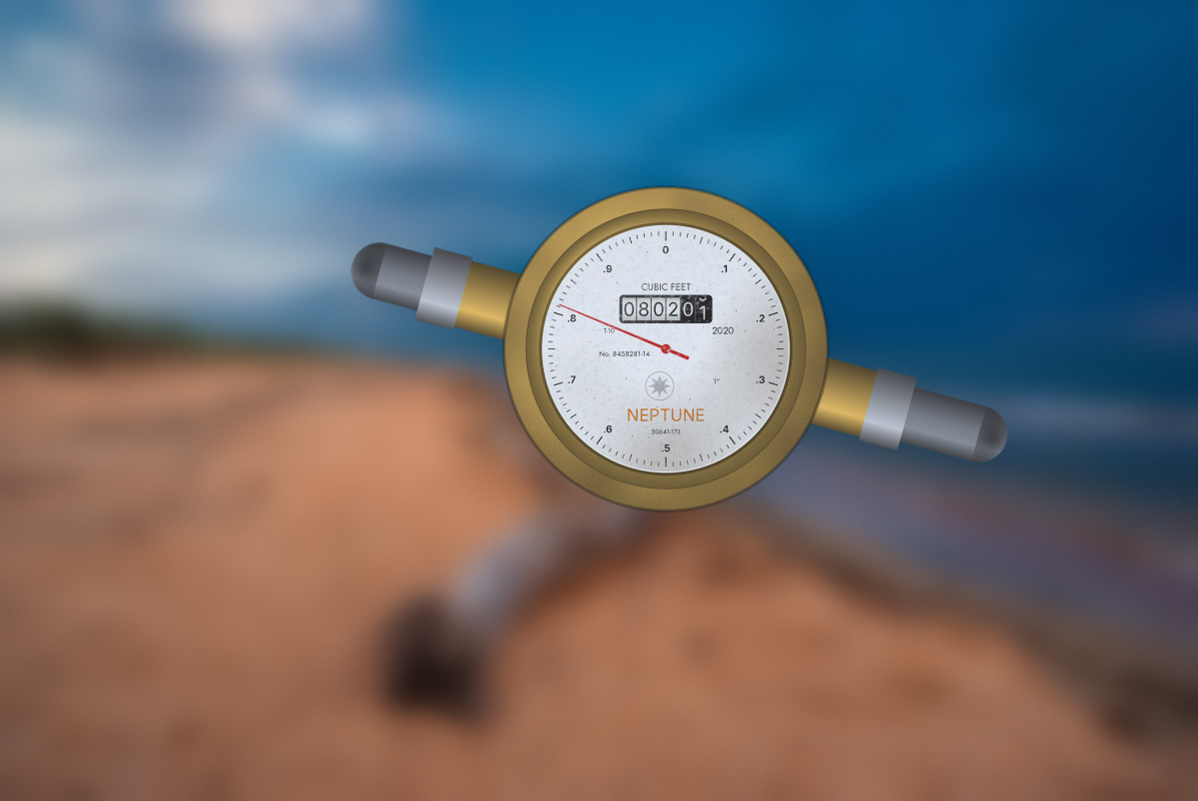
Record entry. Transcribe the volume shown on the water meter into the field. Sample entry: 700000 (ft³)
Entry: 80200.81 (ft³)
